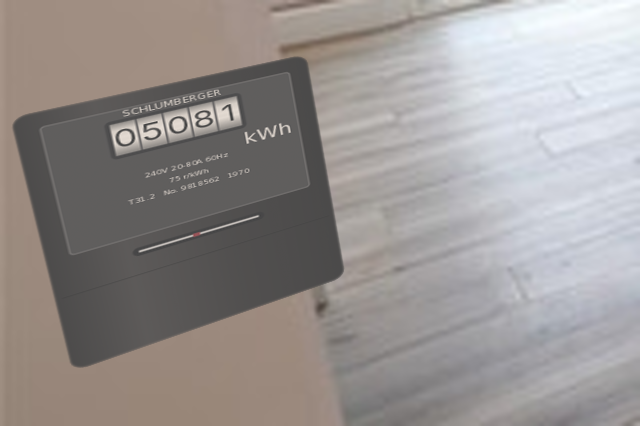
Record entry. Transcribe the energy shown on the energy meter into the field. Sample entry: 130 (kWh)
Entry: 5081 (kWh)
